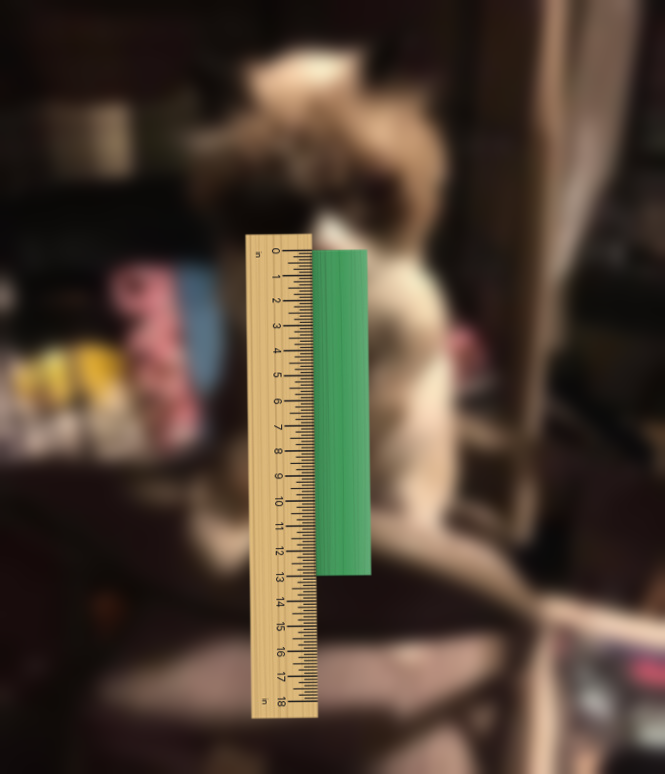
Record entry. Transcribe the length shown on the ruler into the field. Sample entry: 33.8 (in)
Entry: 13 (in)
